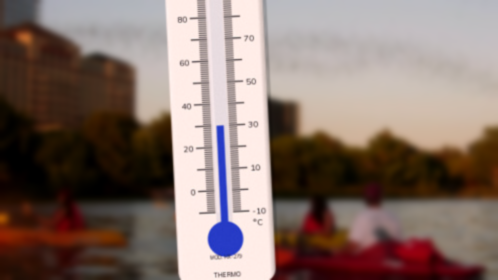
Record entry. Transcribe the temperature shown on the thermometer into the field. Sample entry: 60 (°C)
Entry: 30 (°C)
